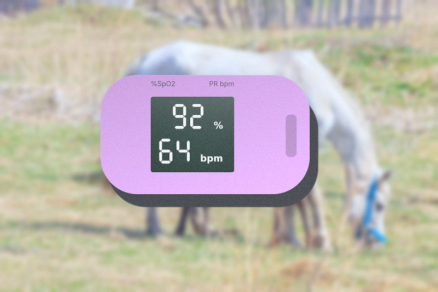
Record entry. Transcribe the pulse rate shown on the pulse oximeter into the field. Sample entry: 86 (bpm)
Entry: 64 (bpm)
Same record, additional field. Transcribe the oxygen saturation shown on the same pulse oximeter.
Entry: 92 (%)
